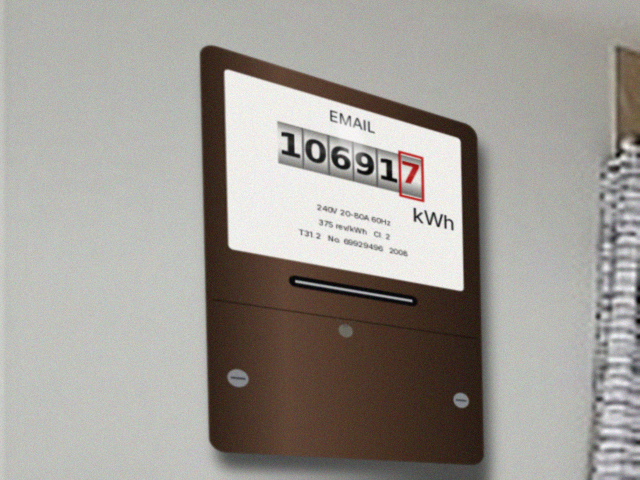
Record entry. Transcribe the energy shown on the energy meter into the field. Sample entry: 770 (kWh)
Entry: 10691.7 (kWh)
